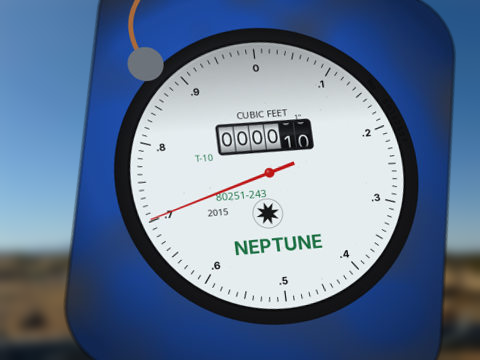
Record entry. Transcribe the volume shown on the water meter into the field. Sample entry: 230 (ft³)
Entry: 9.70 (ft³)
